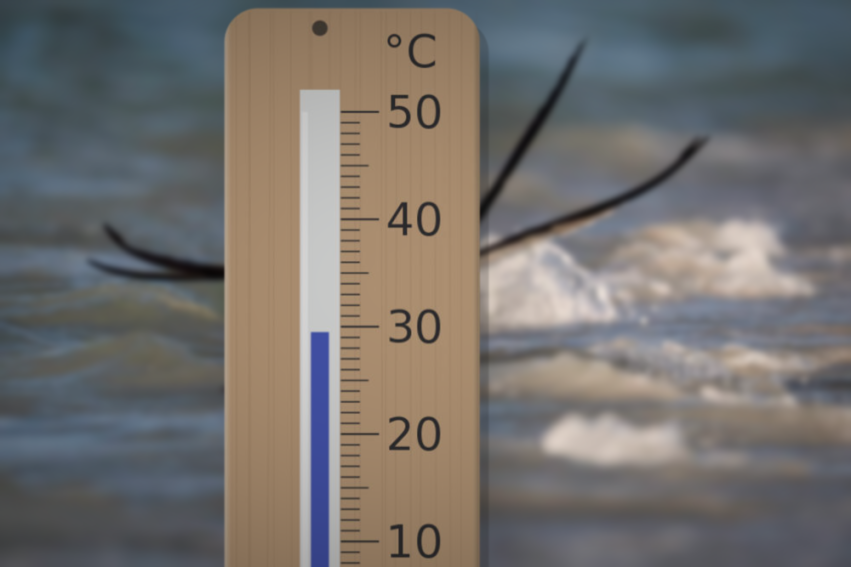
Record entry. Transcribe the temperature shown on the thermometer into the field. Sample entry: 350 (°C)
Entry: 29.5 (°C)
